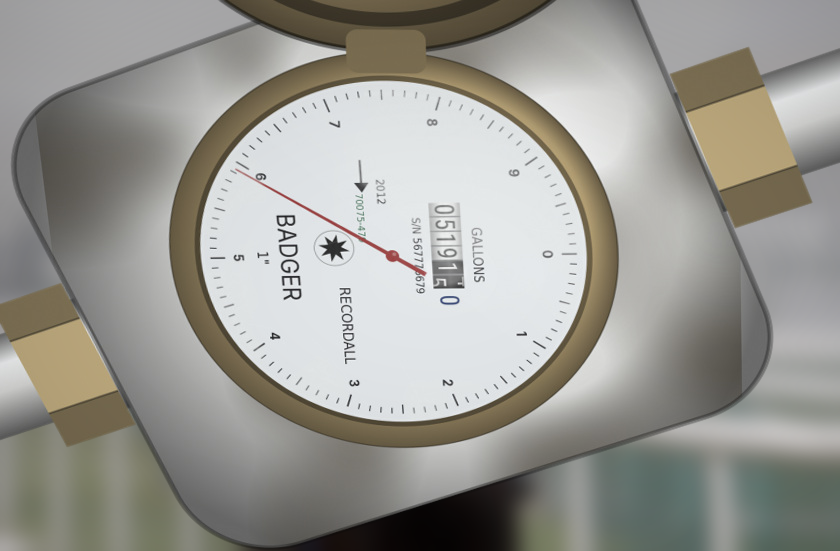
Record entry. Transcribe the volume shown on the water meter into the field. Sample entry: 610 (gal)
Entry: 519145.9 (gal)
